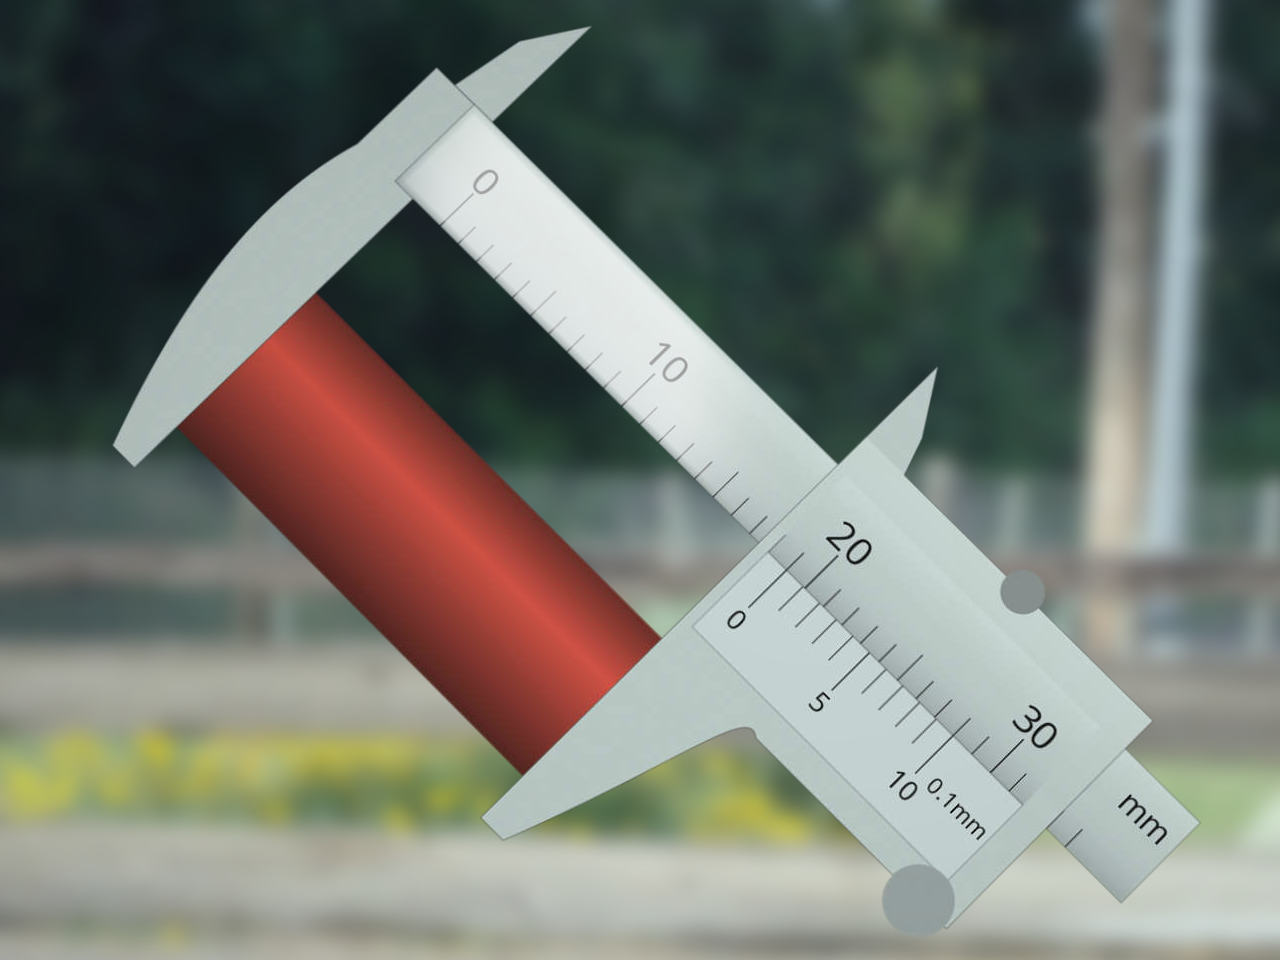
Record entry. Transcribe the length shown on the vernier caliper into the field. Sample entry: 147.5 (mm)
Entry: 19.0 (mm)
